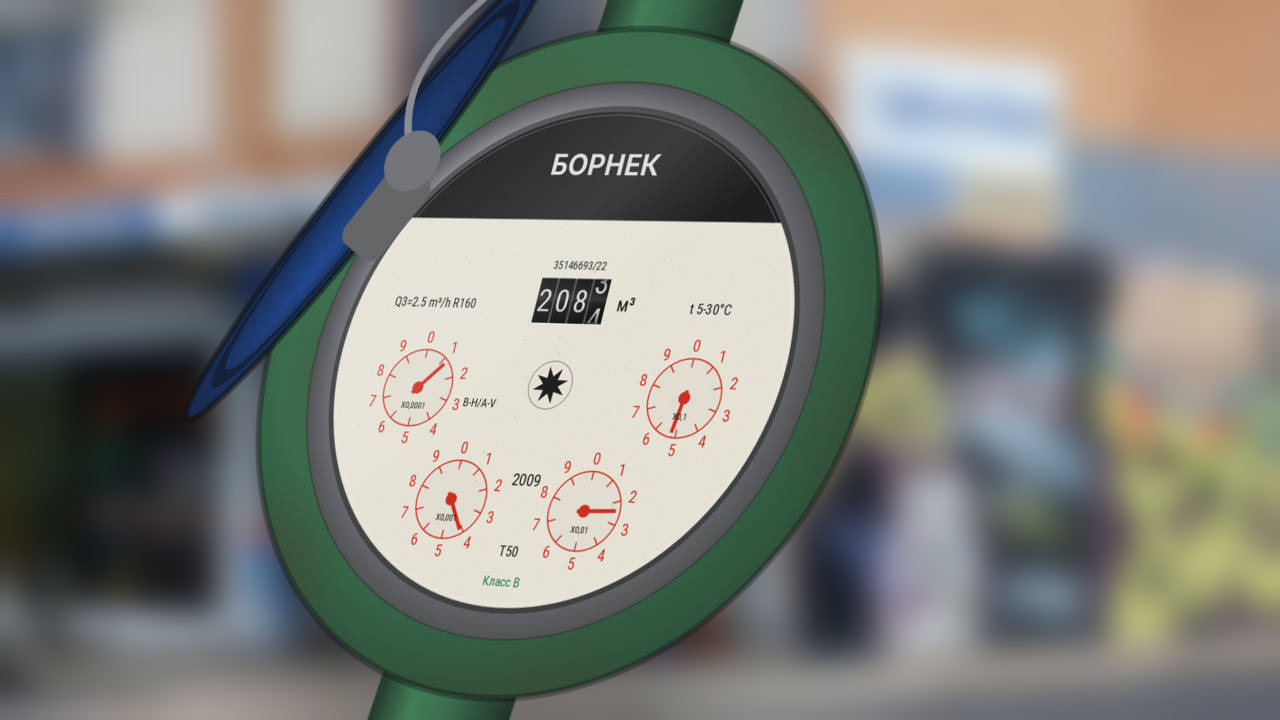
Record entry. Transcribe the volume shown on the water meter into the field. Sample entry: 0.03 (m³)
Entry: 2083.5241 (m³)
